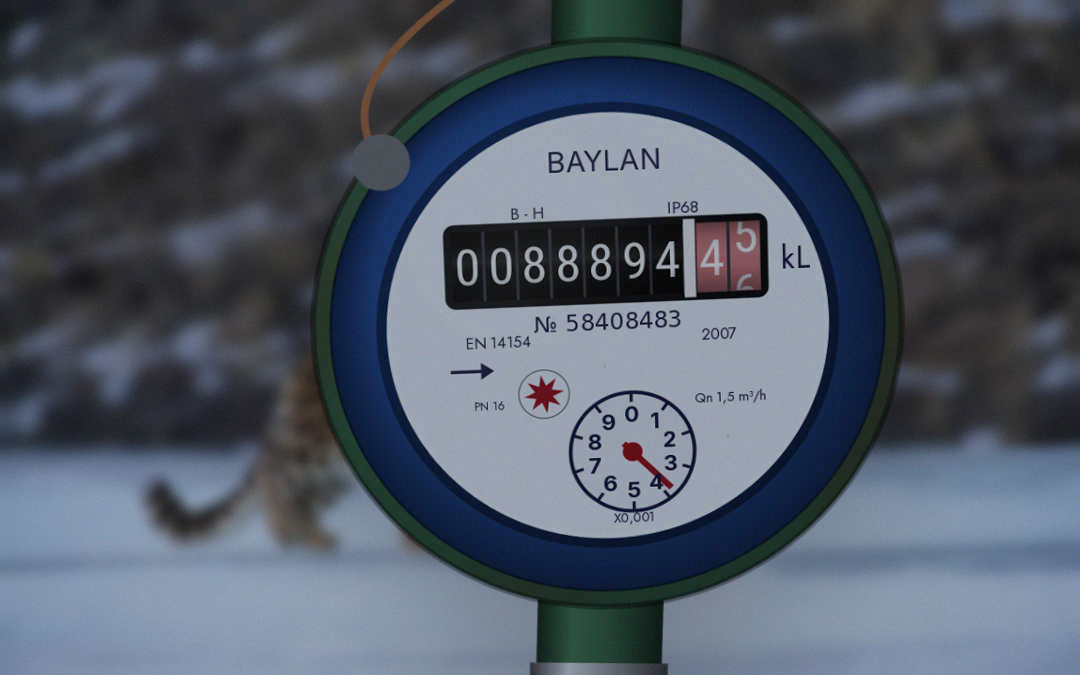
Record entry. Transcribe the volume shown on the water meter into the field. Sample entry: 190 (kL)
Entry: 88894.453 (kL)
